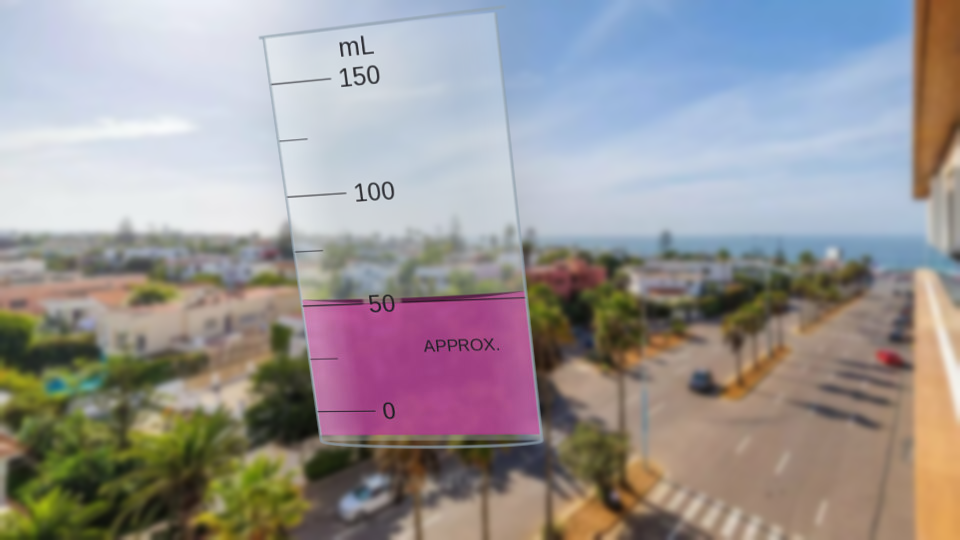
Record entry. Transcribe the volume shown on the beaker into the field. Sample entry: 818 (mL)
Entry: 50 (mL)
